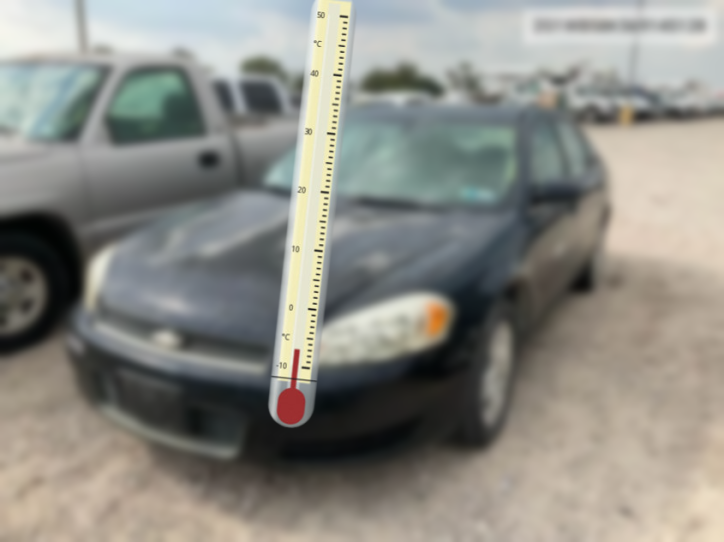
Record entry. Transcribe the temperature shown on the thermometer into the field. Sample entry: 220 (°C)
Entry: -7 (°C)
